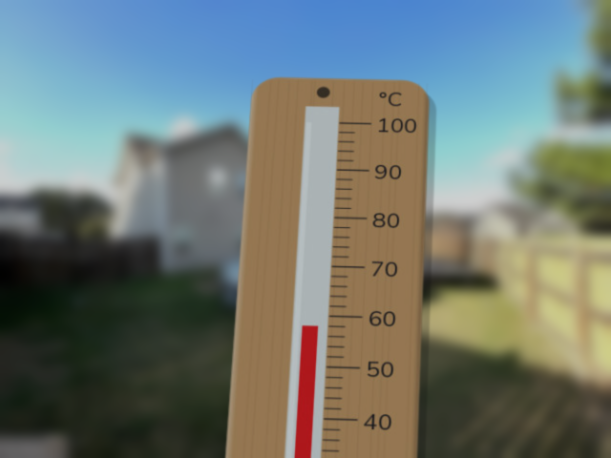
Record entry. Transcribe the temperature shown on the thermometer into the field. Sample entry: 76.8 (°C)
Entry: 58 (°C)
